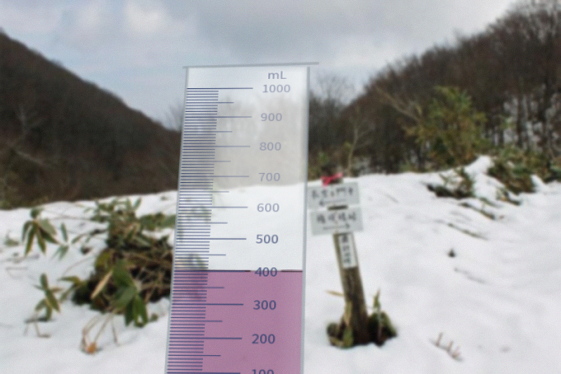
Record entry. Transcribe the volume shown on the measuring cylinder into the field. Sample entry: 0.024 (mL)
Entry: 400 (mL)
